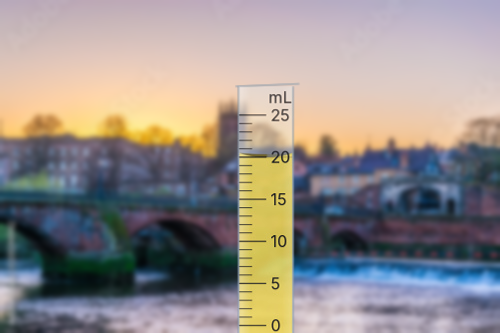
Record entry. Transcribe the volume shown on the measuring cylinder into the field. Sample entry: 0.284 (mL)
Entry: 20 (mL)
